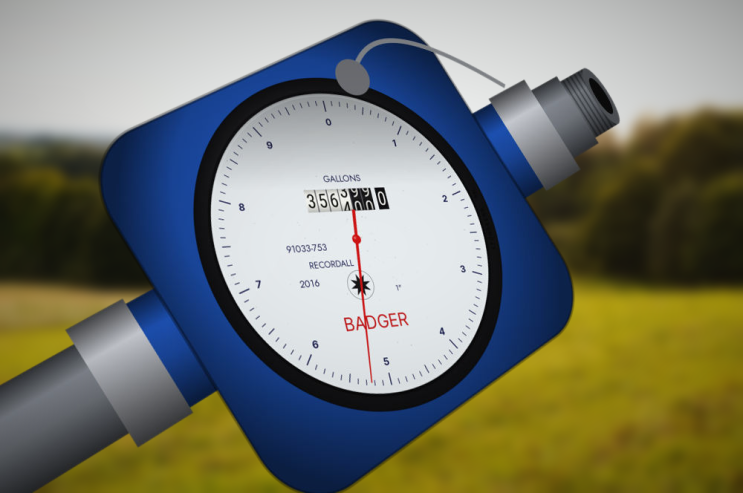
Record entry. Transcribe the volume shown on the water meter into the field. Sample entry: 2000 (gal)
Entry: 3563995.2 (gal)
